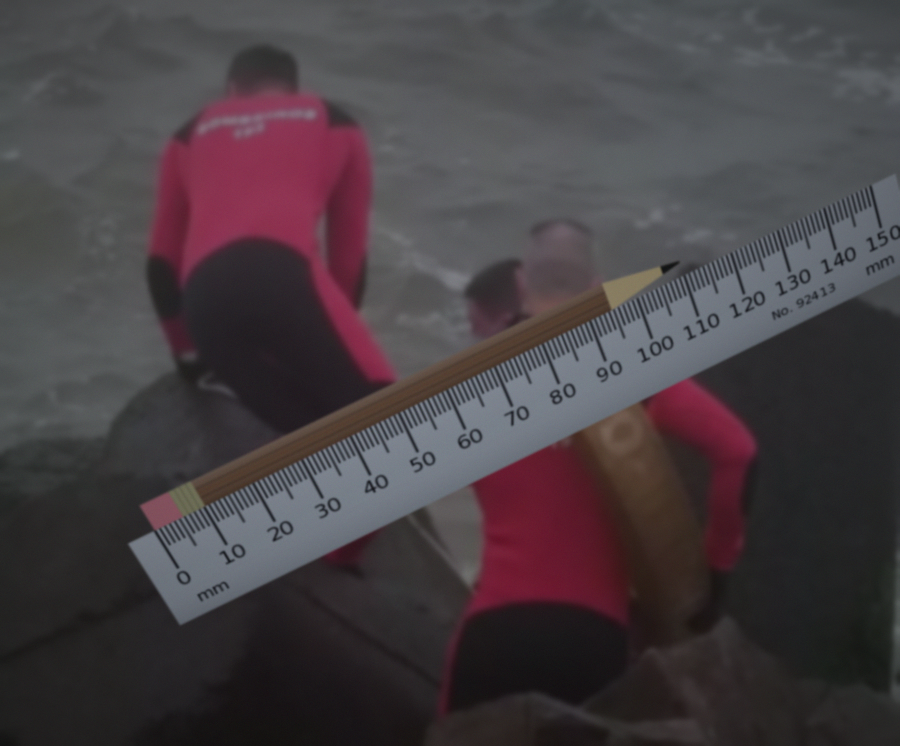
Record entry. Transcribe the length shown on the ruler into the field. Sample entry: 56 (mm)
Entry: 110 (mm)
